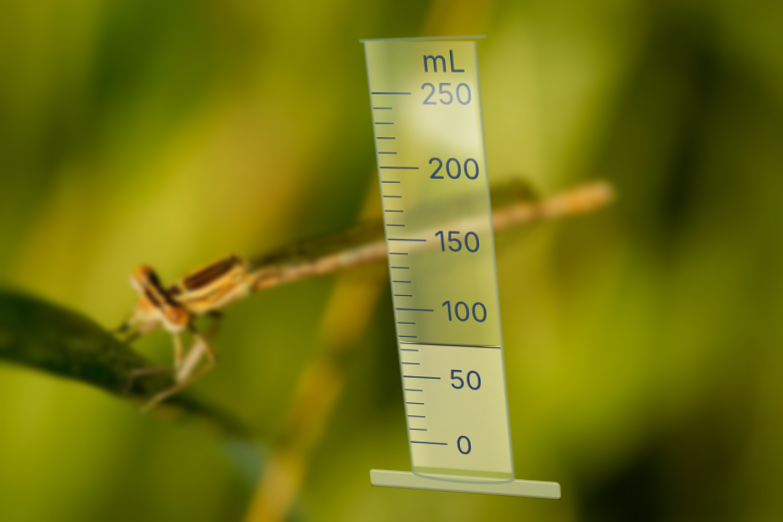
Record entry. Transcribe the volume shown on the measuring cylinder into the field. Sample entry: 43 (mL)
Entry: 75 (mL)
